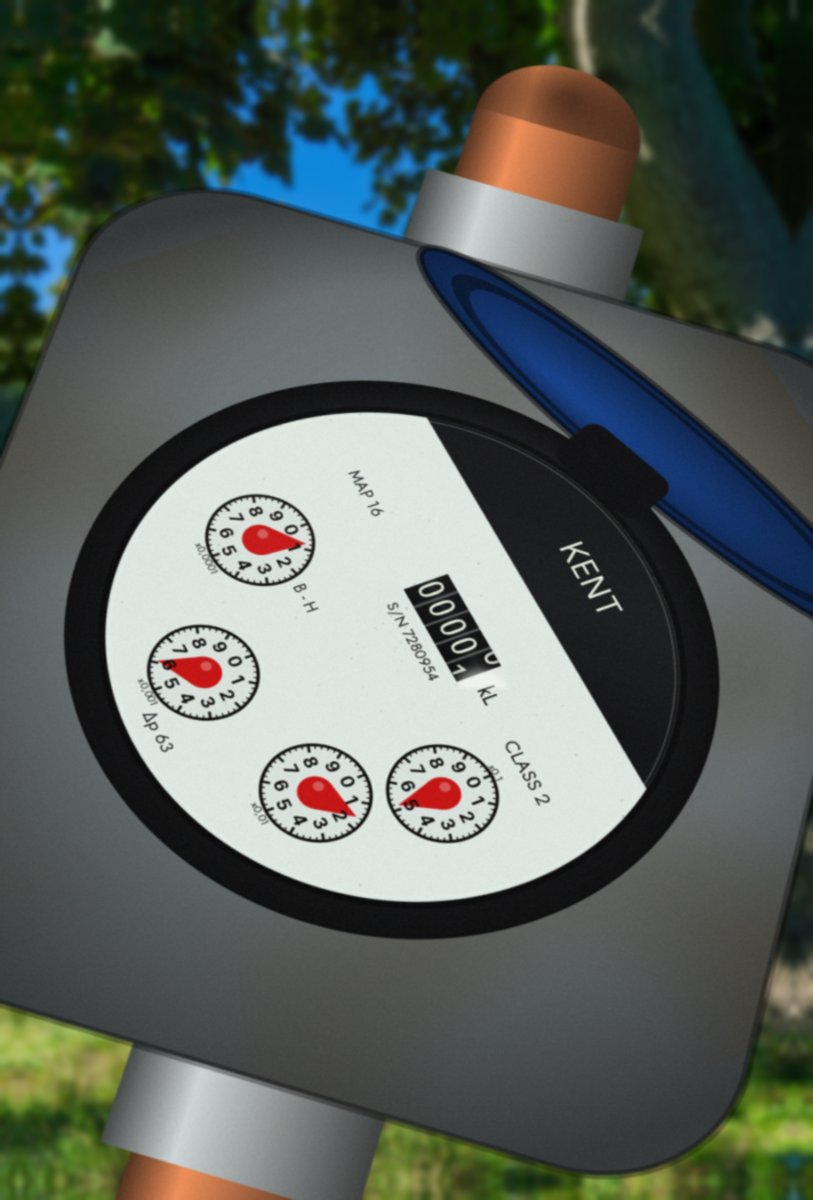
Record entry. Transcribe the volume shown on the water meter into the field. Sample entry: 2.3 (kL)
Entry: 0.5160 (kL)
